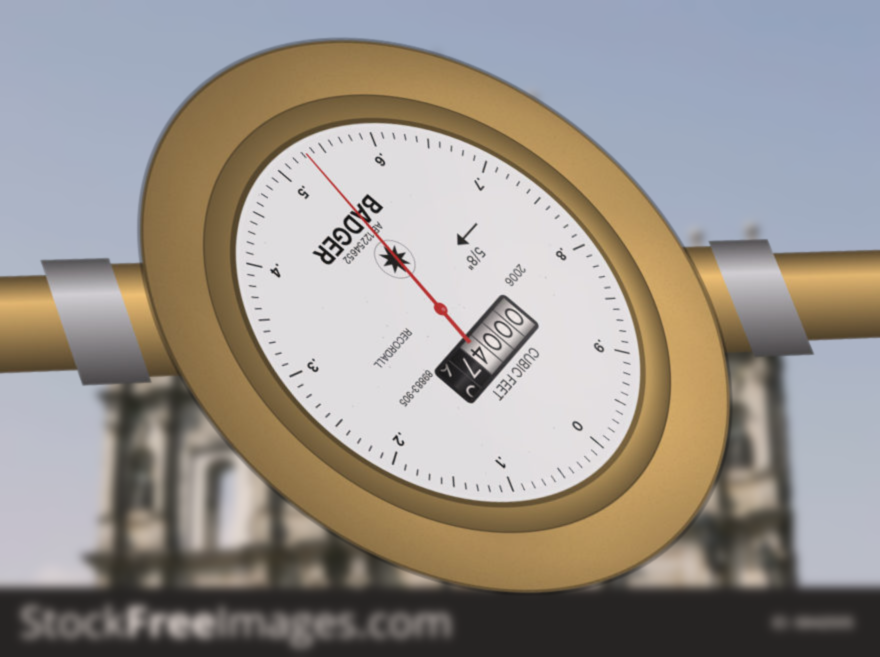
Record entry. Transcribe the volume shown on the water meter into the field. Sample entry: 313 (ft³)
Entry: 475.53 (ft³)
